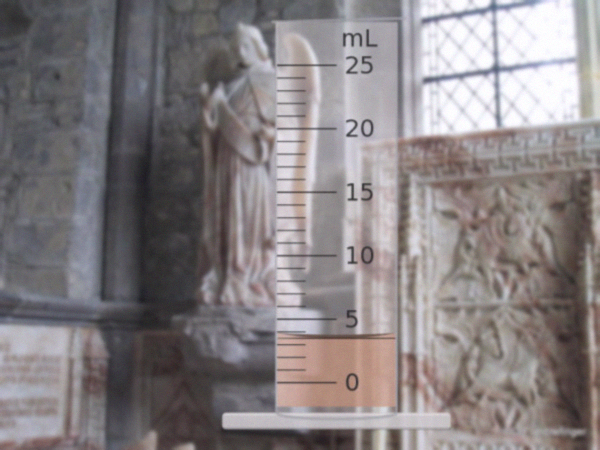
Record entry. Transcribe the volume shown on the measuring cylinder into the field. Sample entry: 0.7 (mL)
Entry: 3.5 (mL)
